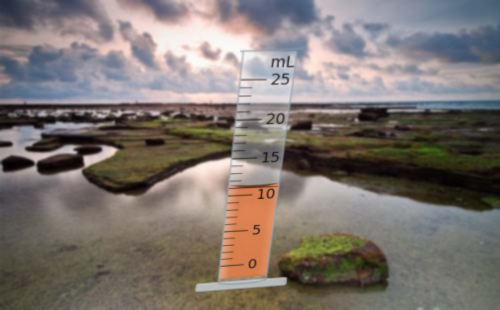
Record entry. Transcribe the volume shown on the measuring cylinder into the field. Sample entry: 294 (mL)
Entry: 11 (mL)
